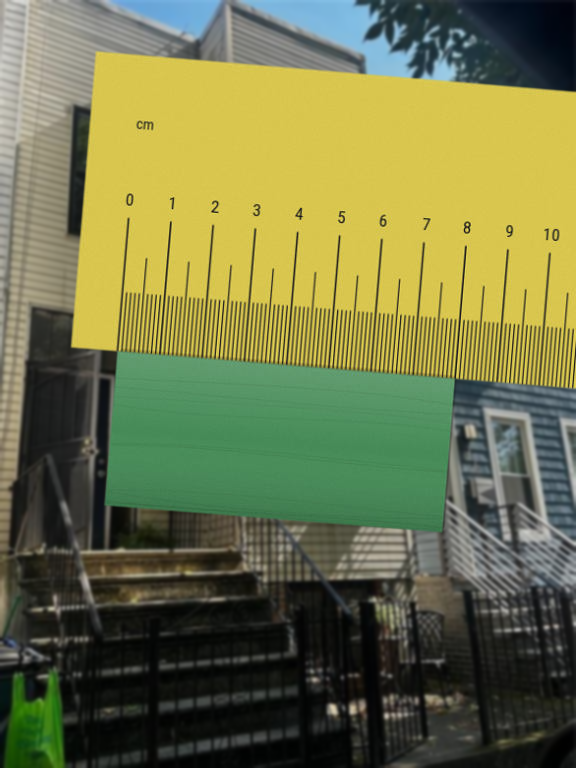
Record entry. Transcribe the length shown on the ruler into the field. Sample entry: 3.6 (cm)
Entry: 8 (cm)
